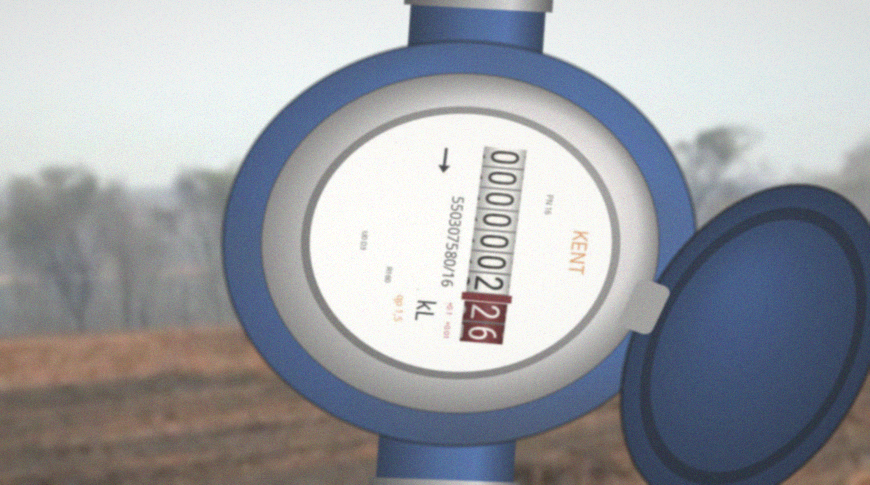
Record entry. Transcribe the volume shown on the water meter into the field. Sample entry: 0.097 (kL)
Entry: 2.26 (kL)
